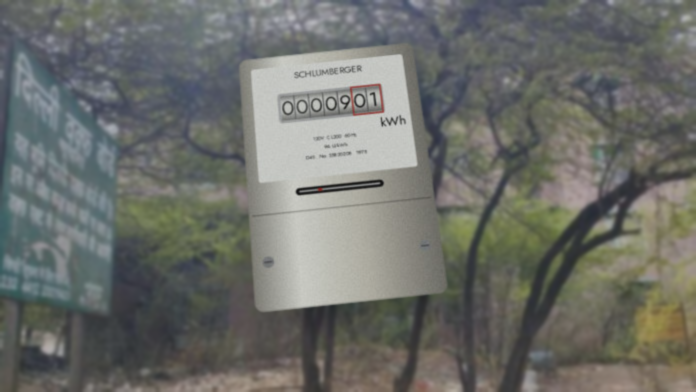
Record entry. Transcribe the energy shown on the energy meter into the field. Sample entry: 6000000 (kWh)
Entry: 9.01 (kWh)
